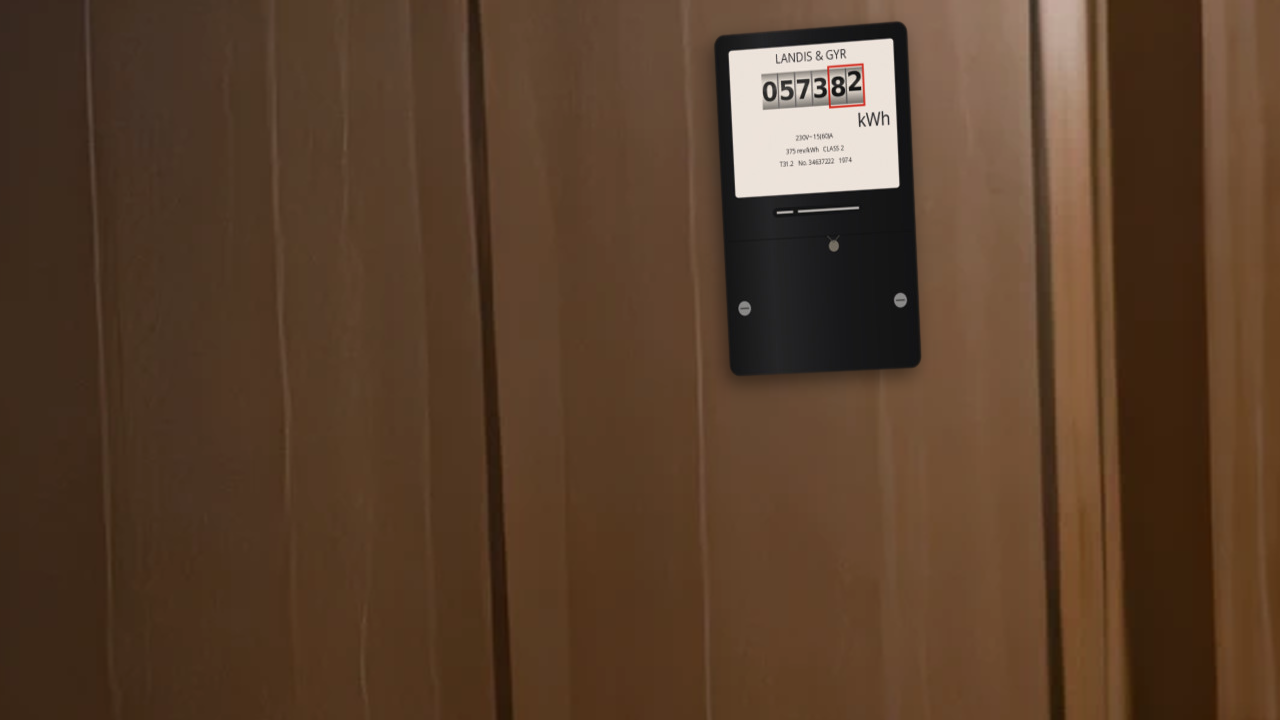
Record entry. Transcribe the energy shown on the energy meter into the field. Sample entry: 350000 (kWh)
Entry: 573.82 (kWh)
